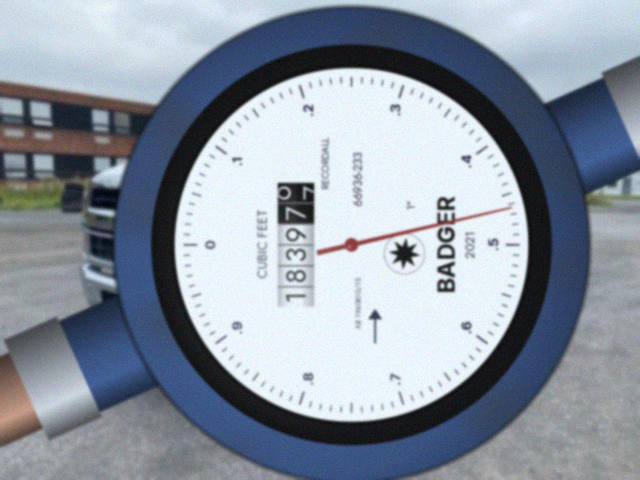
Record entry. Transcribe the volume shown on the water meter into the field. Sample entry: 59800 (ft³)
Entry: 183976.46 (ft³)
